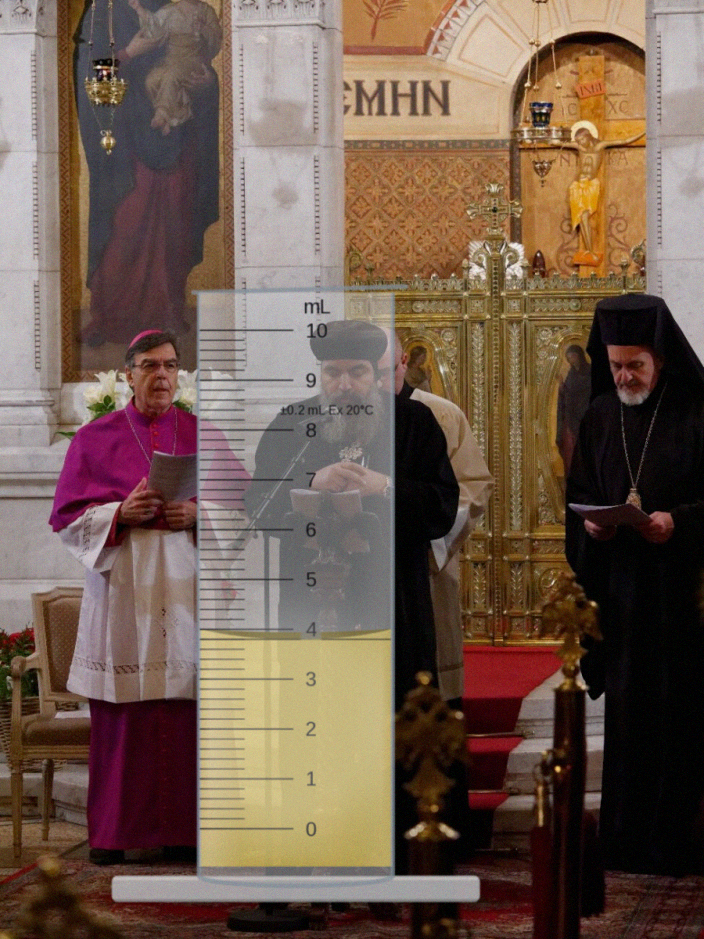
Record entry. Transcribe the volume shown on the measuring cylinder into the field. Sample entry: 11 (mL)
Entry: 3.8 (mL)
